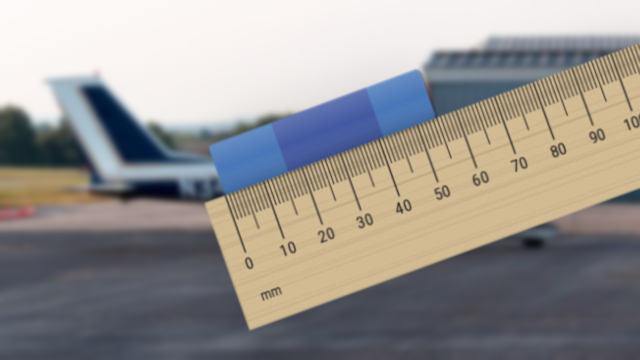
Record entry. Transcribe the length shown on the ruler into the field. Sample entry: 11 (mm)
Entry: 55 (mm)
